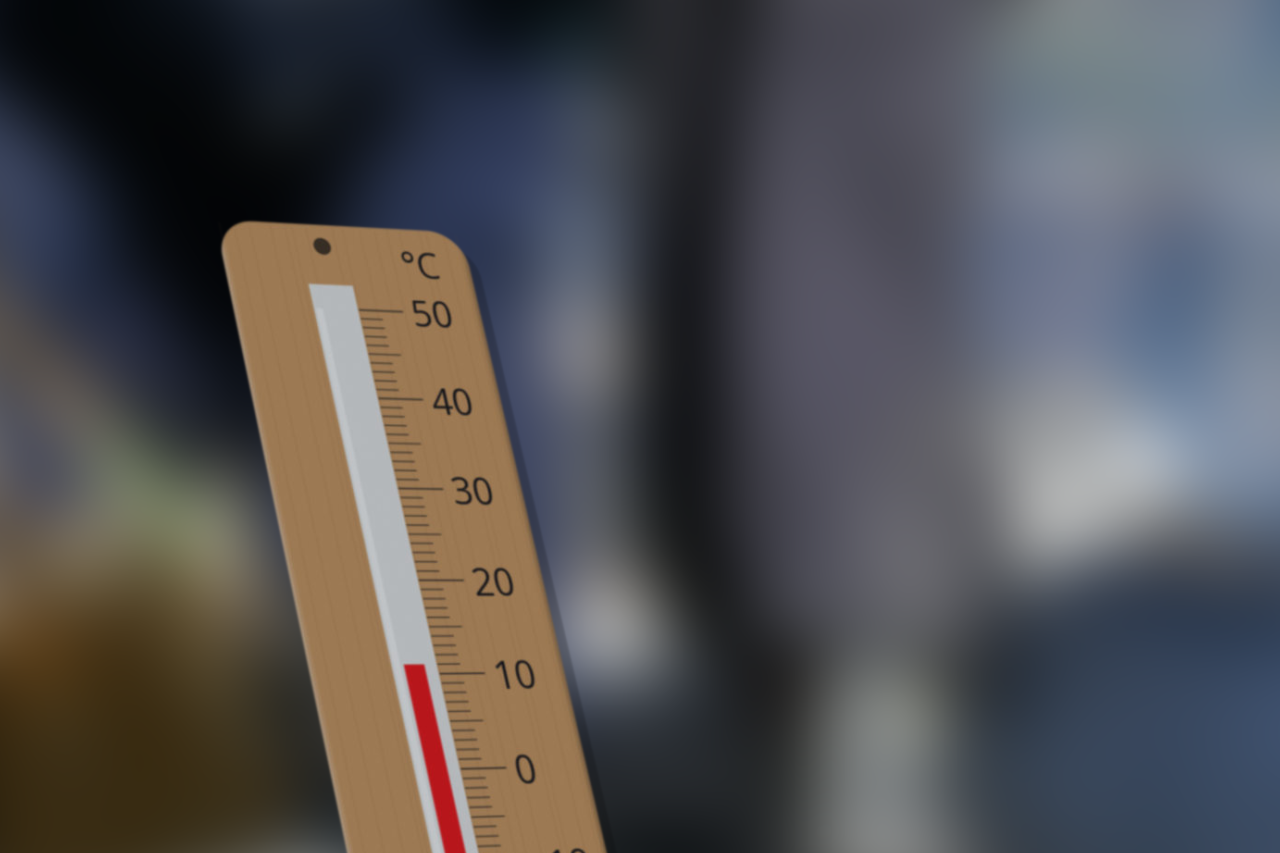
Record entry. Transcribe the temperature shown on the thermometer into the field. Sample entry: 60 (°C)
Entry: 11 (°C)
